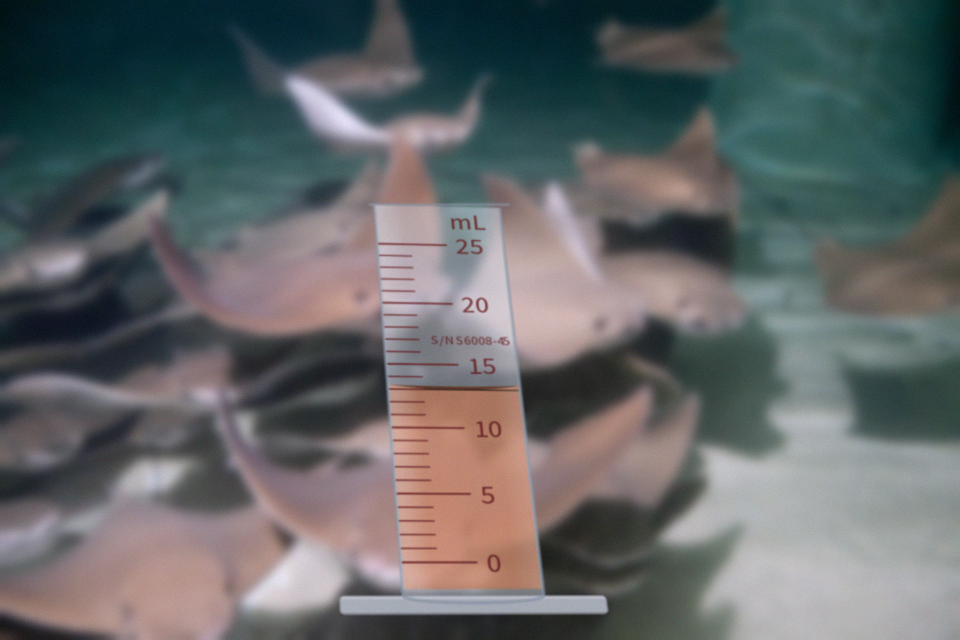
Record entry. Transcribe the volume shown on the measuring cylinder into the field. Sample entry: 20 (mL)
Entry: 13 (mL)
